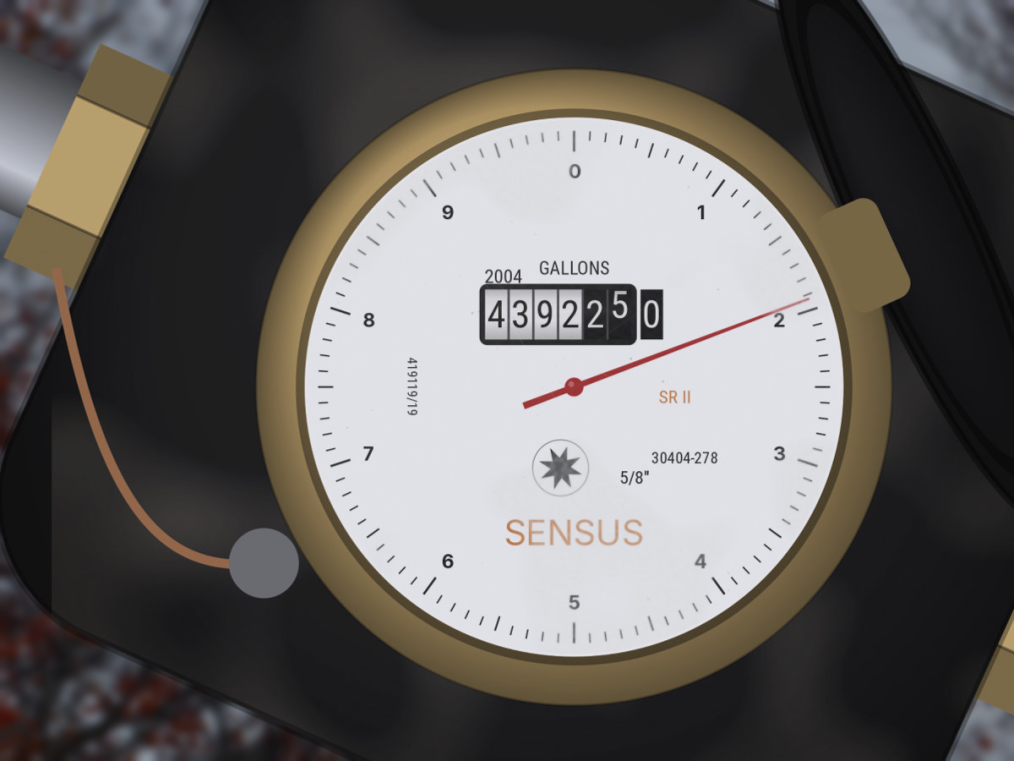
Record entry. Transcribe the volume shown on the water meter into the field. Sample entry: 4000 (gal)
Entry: 4392251.9 (gal)
